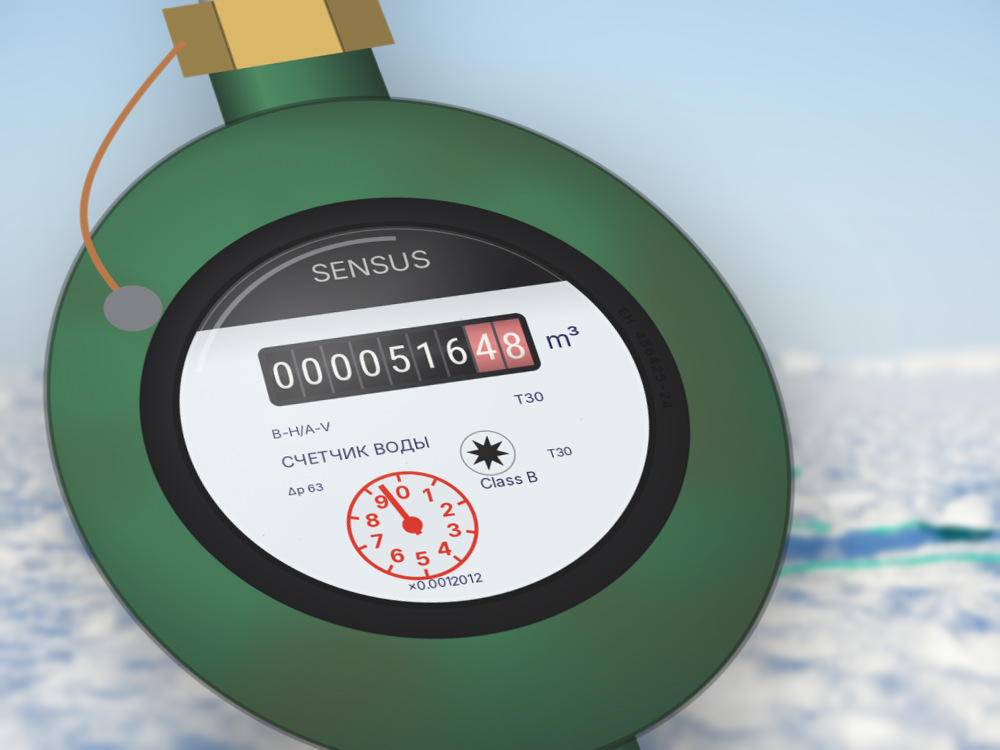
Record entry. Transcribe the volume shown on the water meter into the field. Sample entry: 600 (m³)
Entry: 516.479 (m³)
